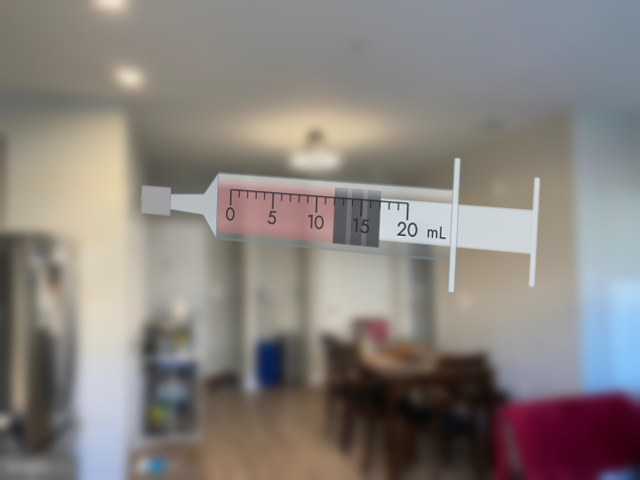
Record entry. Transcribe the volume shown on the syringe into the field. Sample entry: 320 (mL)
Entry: 12 (mL)
